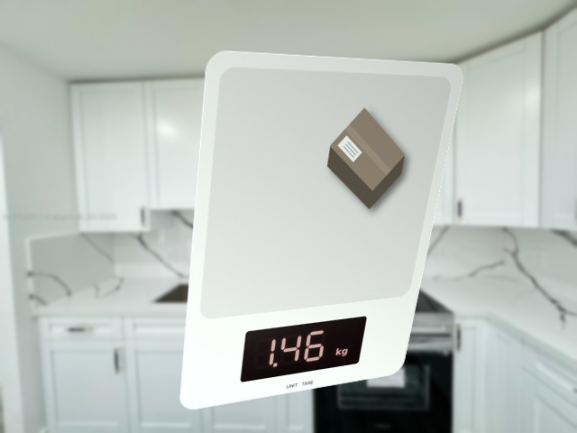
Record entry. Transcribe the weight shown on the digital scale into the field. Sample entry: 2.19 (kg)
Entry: 1.46 (kg)
